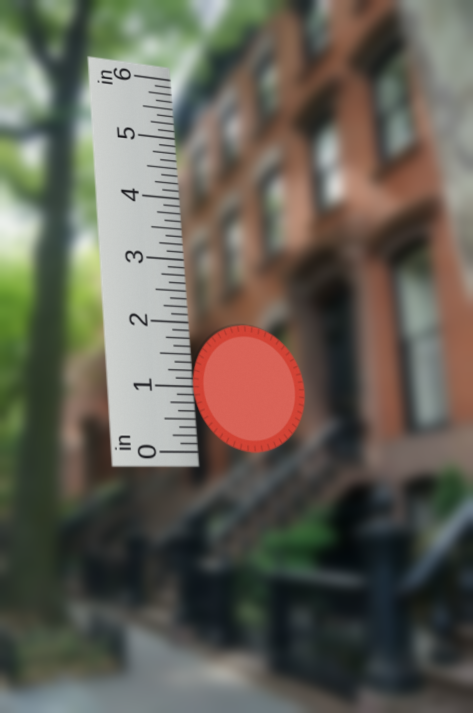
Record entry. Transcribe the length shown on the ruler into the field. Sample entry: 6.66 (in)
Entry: 2 (in)
